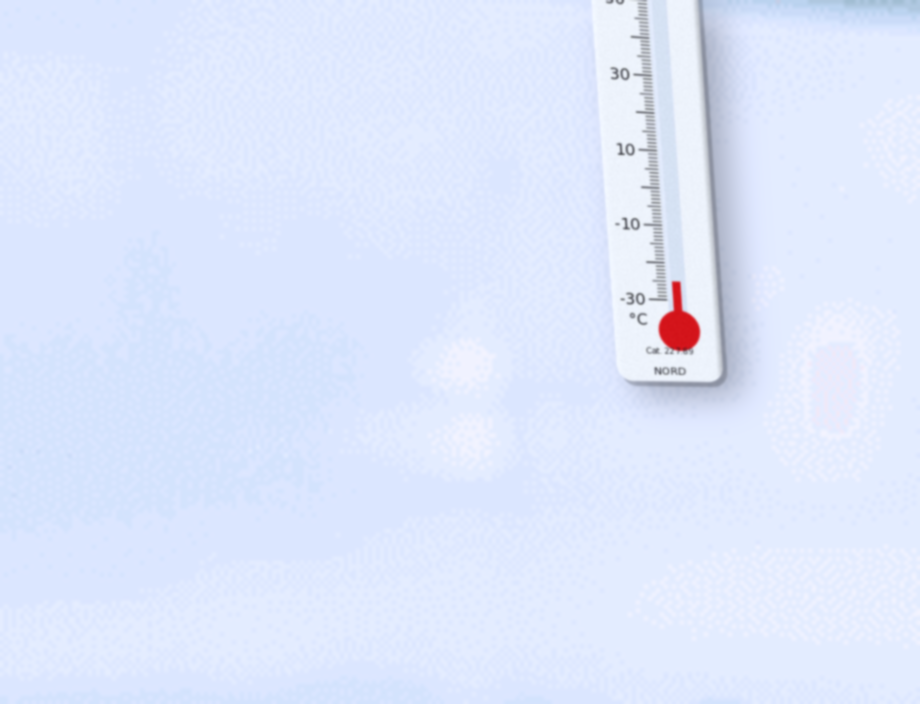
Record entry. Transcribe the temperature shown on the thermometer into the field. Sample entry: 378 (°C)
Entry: -25 (°C)
